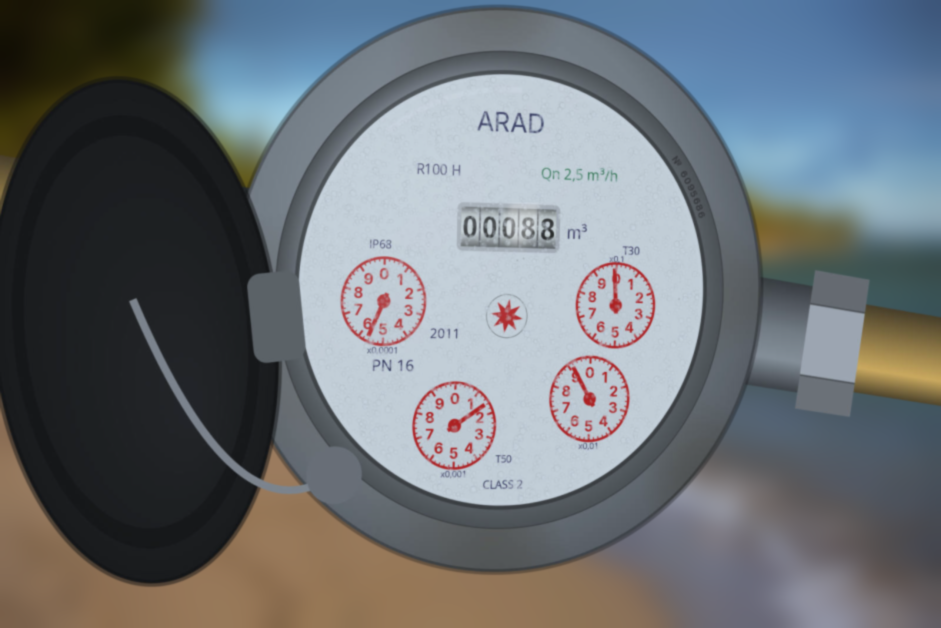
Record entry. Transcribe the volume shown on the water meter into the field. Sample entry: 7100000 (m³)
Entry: 87.9915 (m³)
